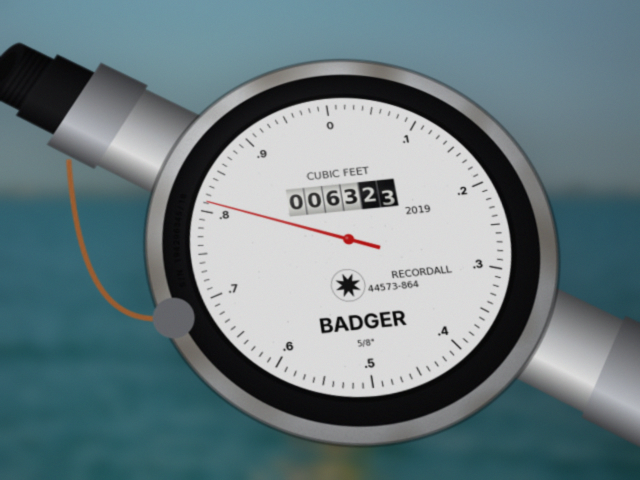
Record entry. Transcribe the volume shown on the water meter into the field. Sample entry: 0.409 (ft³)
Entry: 6322.81 (ft³)
